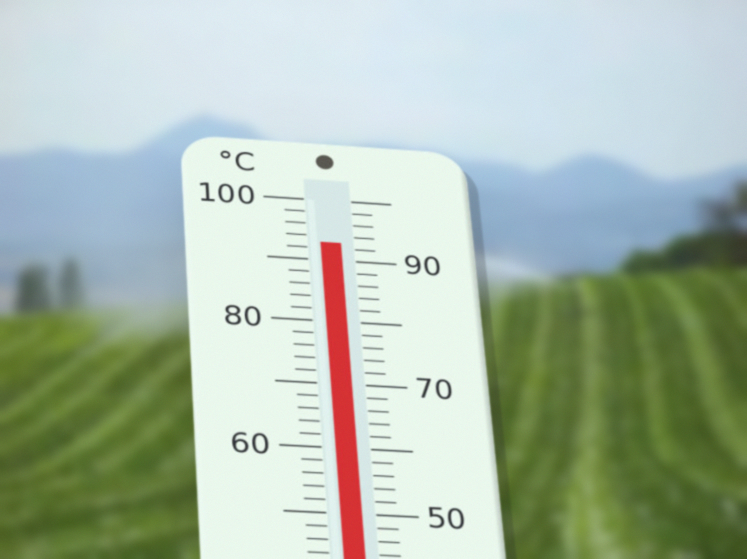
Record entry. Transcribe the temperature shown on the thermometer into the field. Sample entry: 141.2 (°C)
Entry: 93 (°C)
